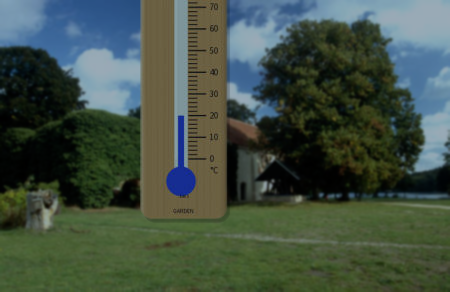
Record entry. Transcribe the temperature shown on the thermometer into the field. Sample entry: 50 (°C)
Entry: 20 (°C)
